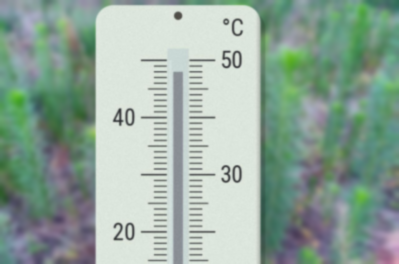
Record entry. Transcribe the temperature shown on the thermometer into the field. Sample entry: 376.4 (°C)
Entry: 48 (°C)
